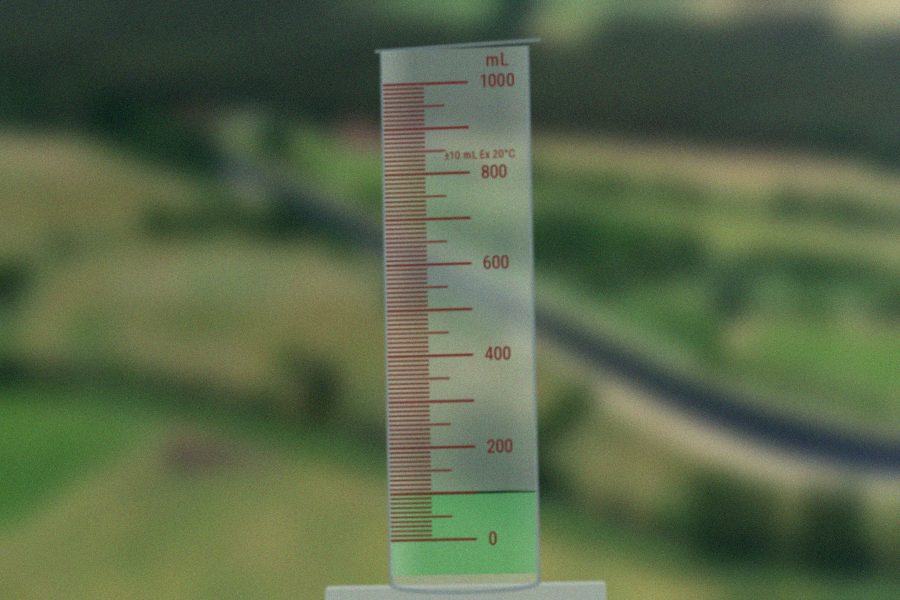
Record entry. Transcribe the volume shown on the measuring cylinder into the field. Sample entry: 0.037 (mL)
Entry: 100 (mL)
